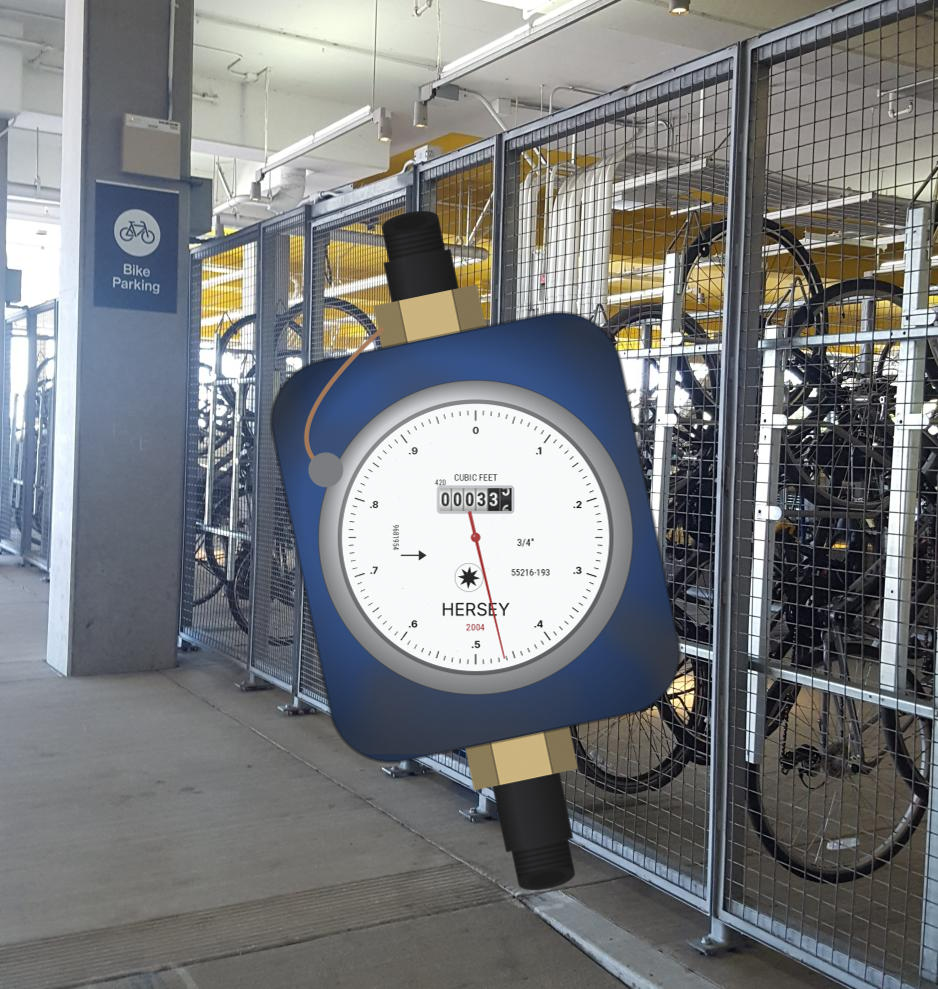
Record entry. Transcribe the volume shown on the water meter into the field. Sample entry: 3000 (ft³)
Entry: 335.46 (ft³)
